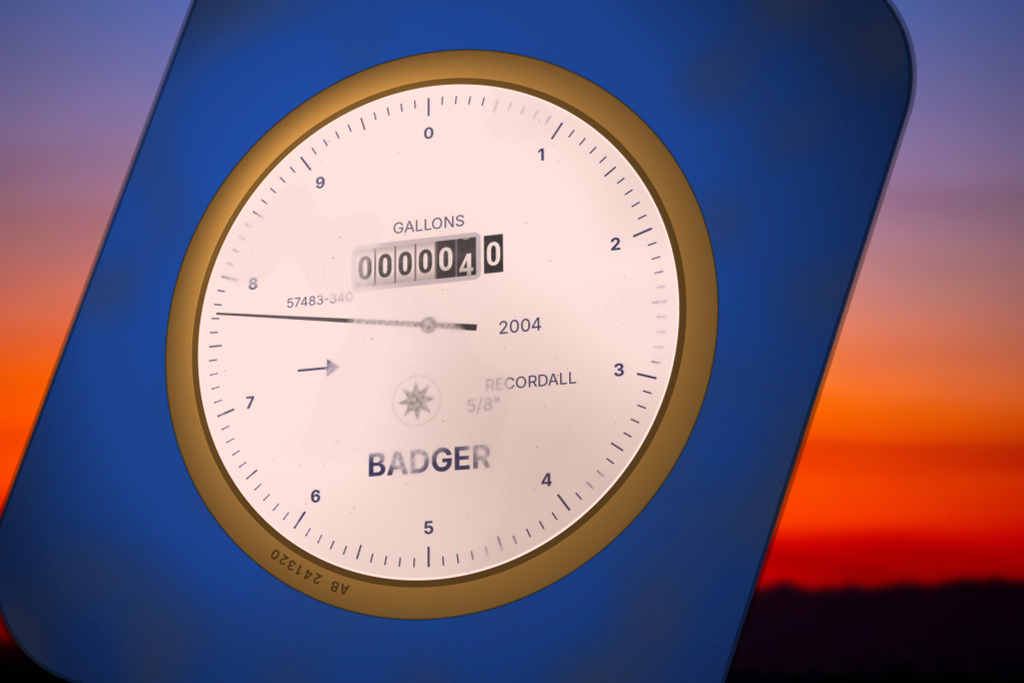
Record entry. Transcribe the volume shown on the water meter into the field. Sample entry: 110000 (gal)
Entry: 37.7 (gal)
